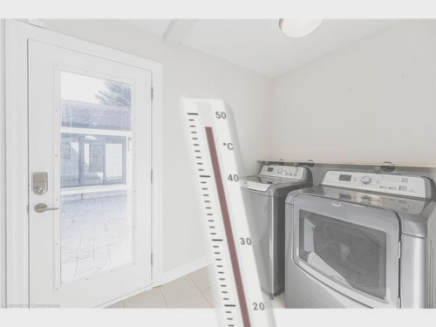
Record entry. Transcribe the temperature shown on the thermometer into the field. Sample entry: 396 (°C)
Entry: 48 (°C)
